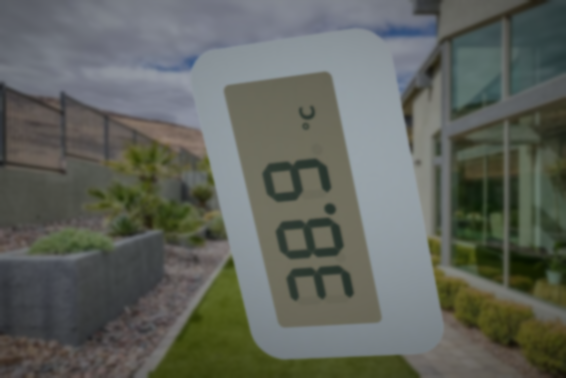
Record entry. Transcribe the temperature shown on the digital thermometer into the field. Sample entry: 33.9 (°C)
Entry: 38.9 (°C)
